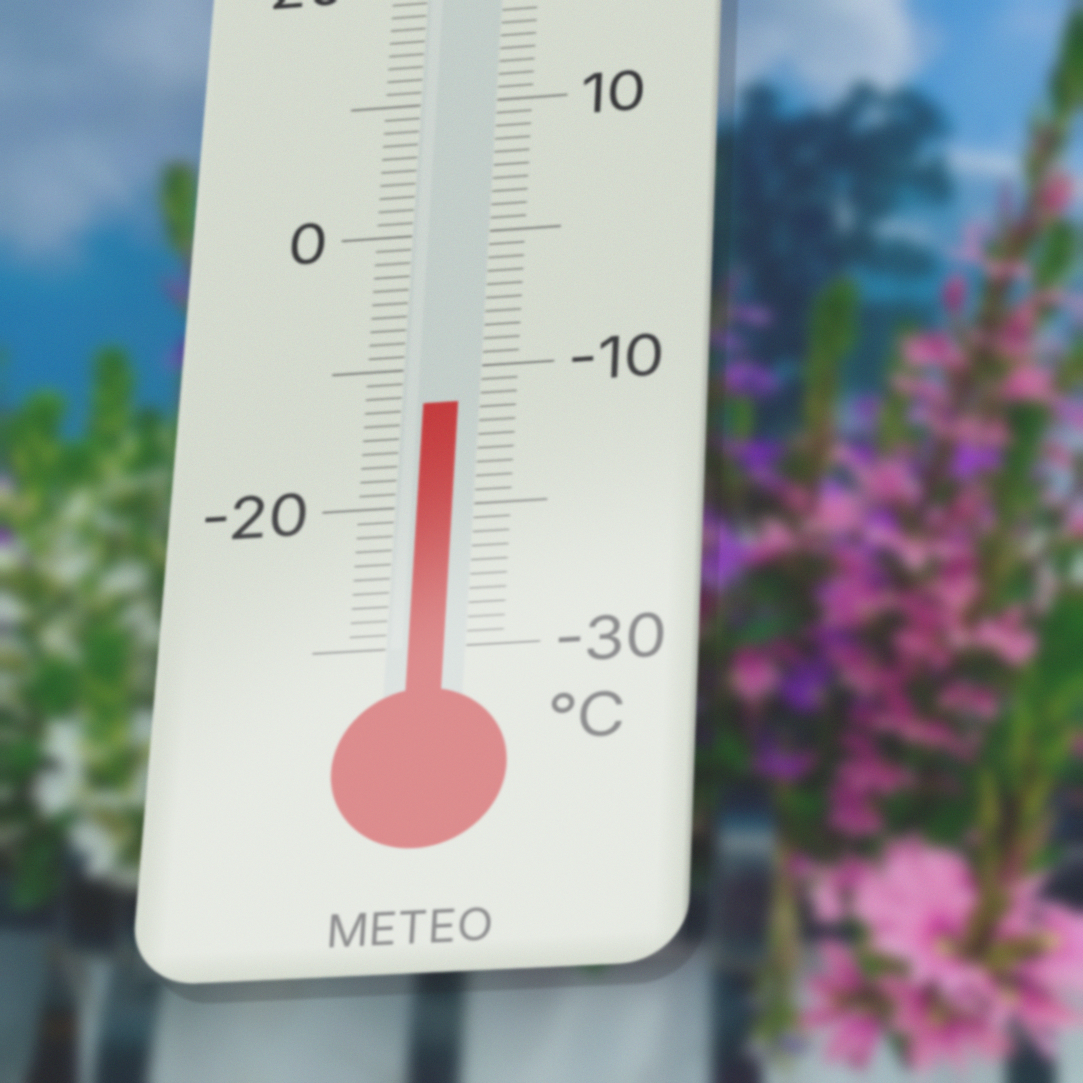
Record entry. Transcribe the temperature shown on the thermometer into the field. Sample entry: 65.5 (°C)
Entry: -12.5 (°C)
